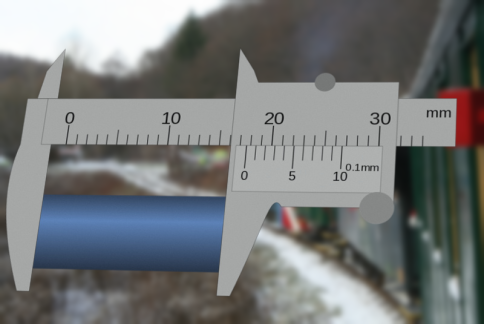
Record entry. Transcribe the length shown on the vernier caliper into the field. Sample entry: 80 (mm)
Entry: 17.6 (mm)
